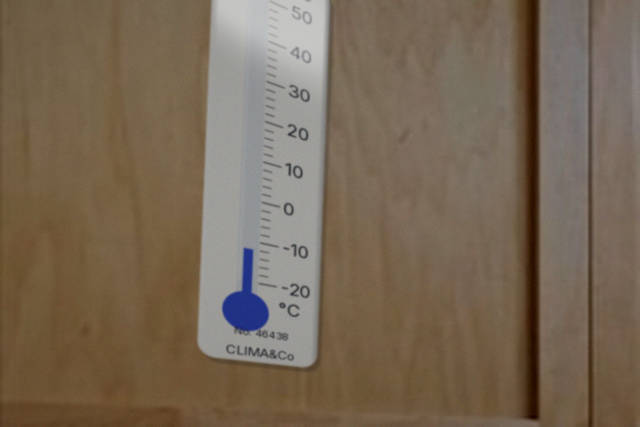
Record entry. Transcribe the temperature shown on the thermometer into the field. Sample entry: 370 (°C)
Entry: -12 (°C)
